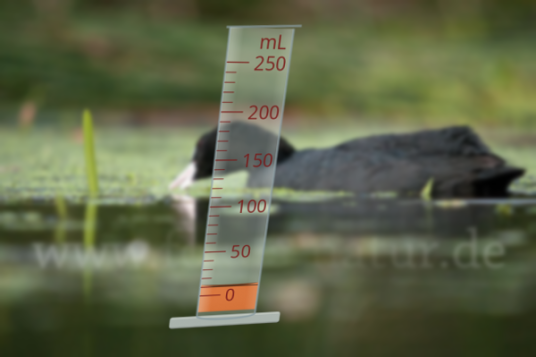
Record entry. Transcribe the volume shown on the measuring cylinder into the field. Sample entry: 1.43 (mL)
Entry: 10 (mL)
